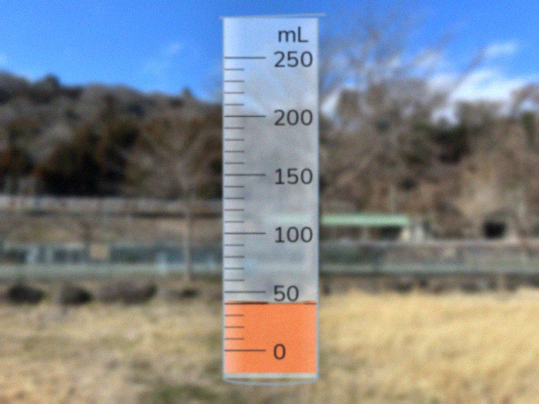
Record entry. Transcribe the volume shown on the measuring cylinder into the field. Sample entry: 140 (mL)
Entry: 40 (mL)
